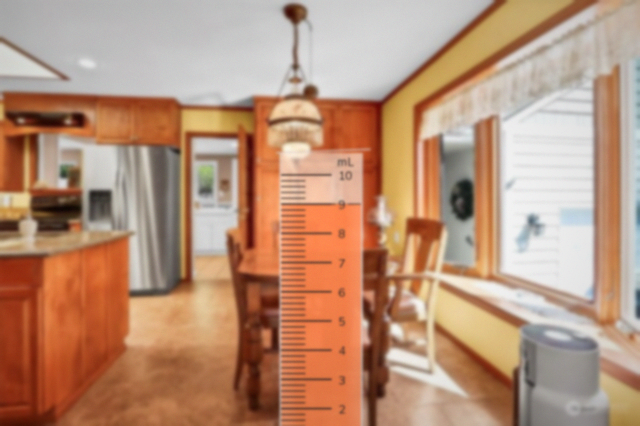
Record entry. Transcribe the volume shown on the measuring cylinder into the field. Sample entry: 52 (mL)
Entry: 9 (mL)
